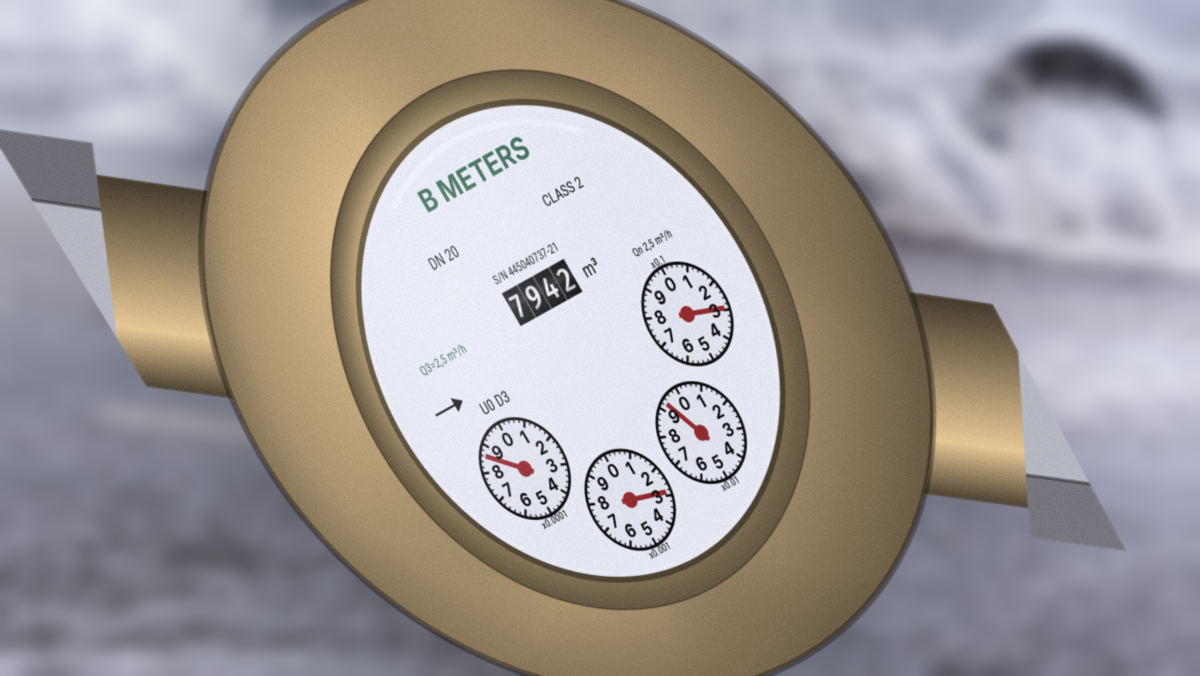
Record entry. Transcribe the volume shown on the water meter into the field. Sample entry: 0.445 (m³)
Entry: 7942.2928 (m³)
